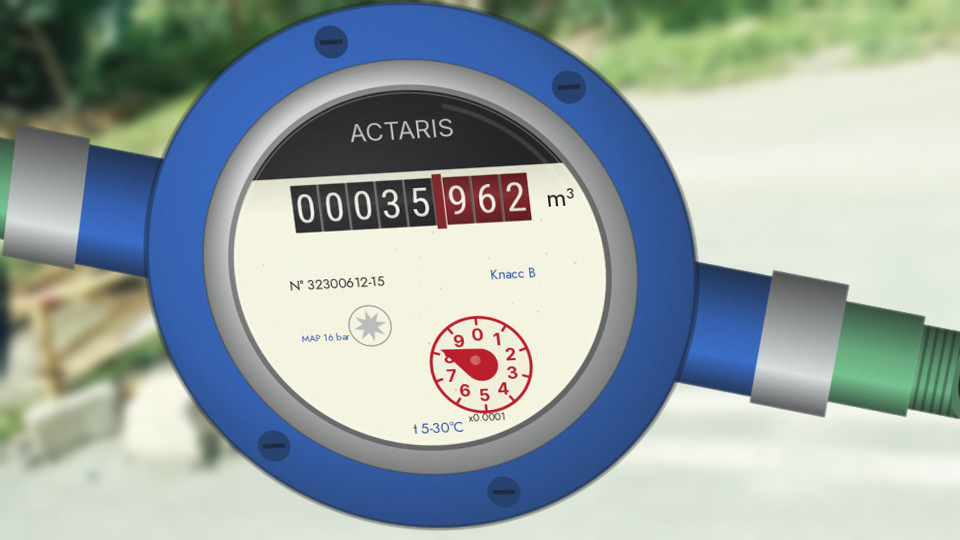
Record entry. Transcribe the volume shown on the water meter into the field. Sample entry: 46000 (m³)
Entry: 35.9628 (m³)
